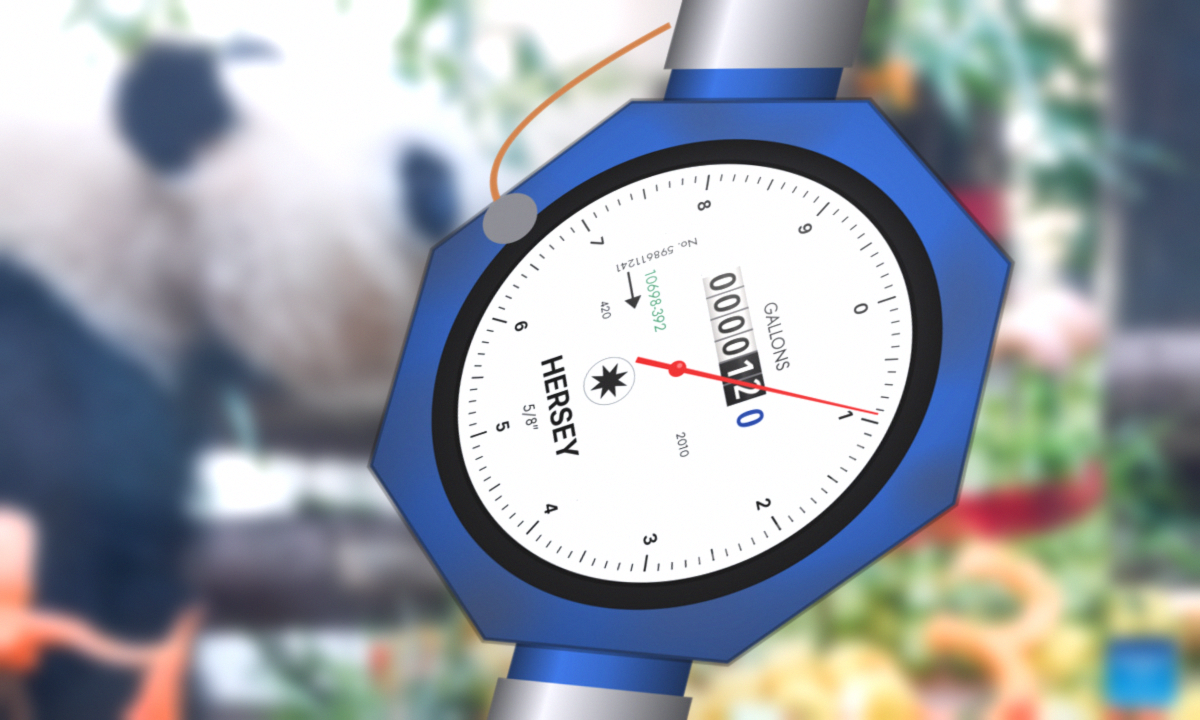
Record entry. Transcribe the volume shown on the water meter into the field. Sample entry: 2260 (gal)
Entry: 120.9 (gal)
